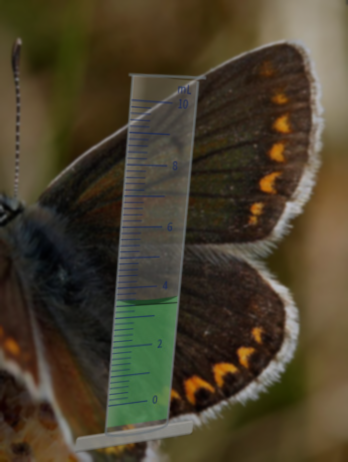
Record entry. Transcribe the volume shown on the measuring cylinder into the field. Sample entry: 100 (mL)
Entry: 3.4 (mL)
